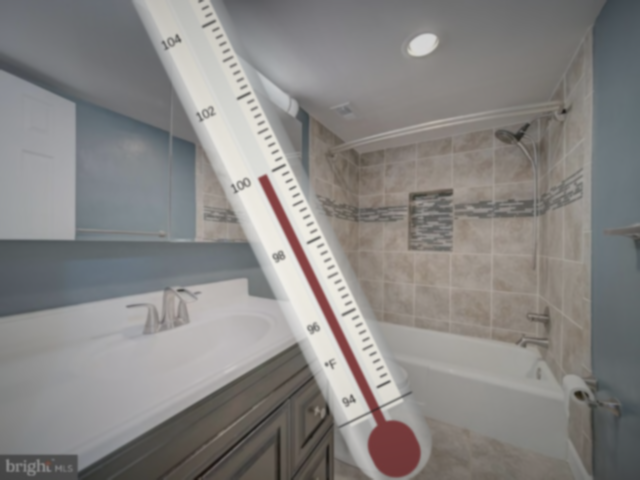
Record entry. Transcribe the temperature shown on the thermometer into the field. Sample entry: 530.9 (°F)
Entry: 100 (°F)
